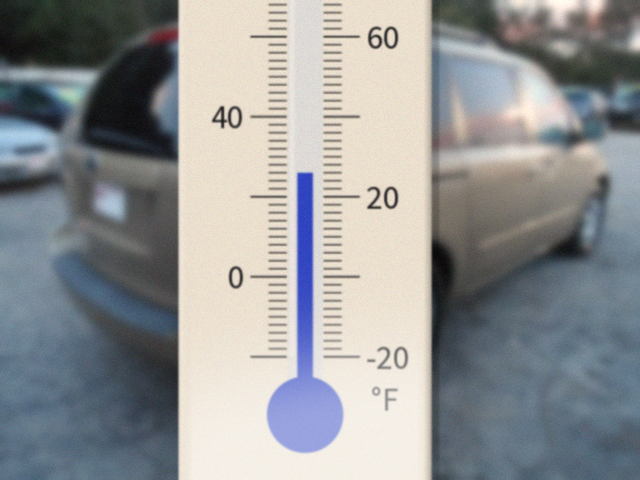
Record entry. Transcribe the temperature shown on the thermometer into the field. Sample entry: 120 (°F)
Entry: 26 (°F)
